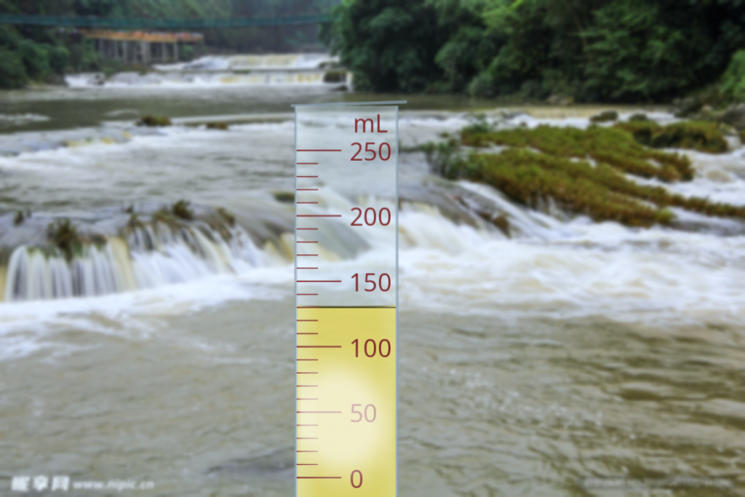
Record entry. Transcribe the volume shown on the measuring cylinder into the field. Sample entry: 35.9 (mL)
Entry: 130 (mL)
